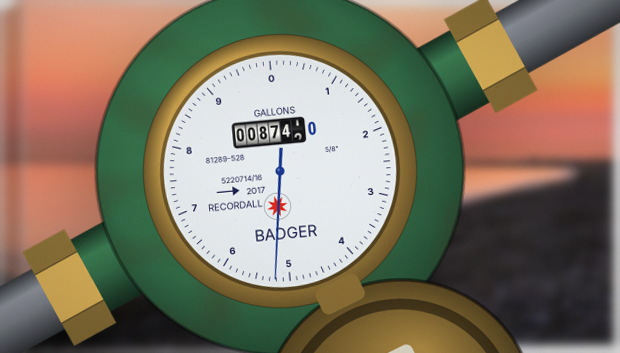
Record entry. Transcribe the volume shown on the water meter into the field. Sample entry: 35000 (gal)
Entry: 87415.2 (gal)
